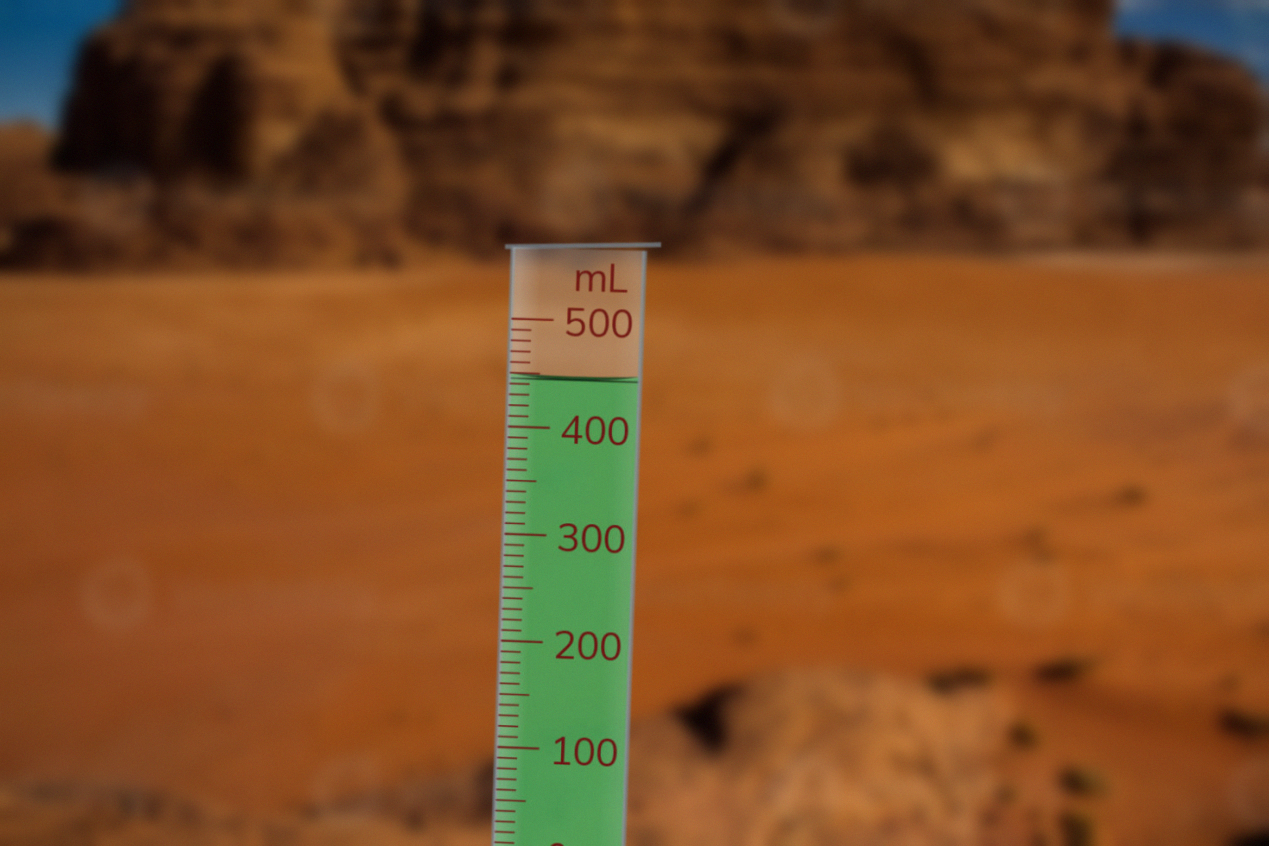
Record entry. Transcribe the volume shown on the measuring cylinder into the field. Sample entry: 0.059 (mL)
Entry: 445 (mL)
